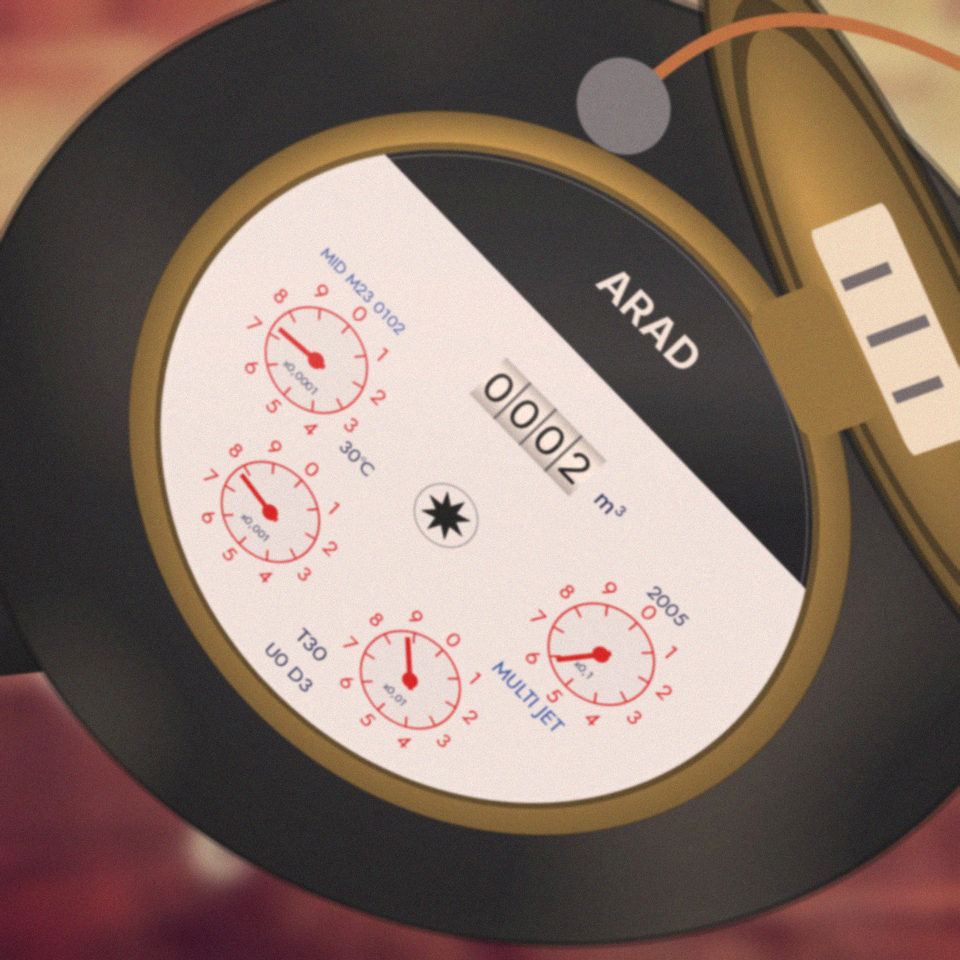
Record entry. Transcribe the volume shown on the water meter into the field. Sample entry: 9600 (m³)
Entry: 2.5877 (m³)
